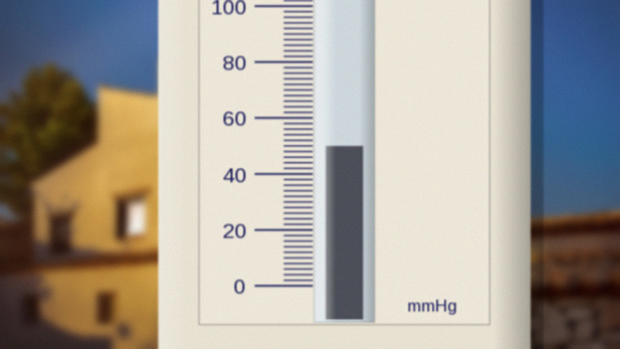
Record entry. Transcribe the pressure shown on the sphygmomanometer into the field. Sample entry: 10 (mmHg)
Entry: 50 (mmHg)
